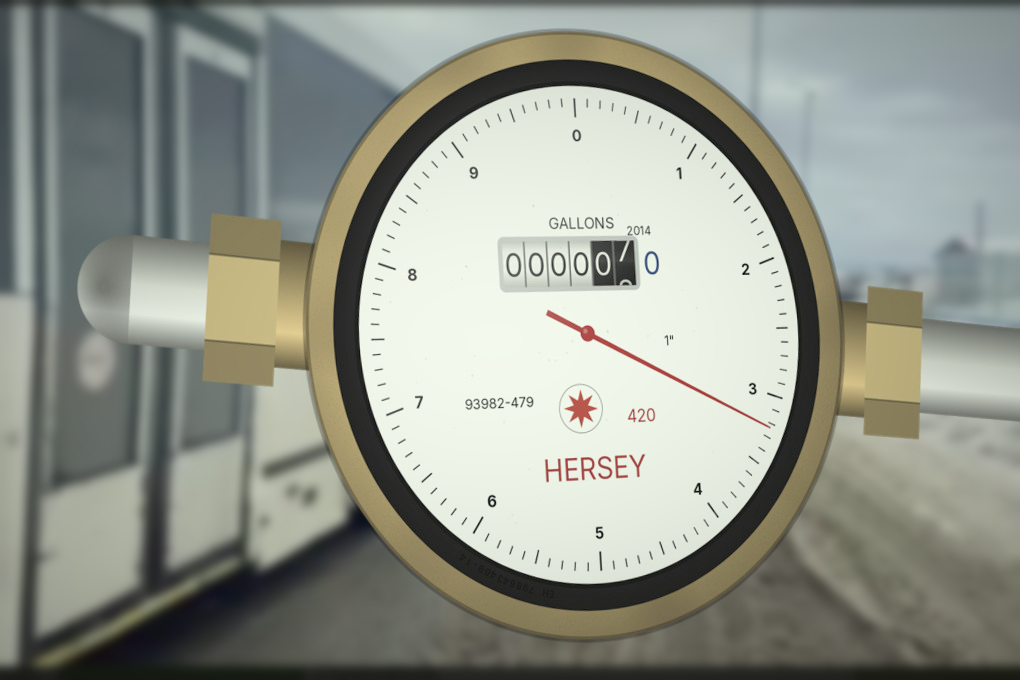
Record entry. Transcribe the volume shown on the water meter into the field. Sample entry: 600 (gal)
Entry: 73.2 (gal)
